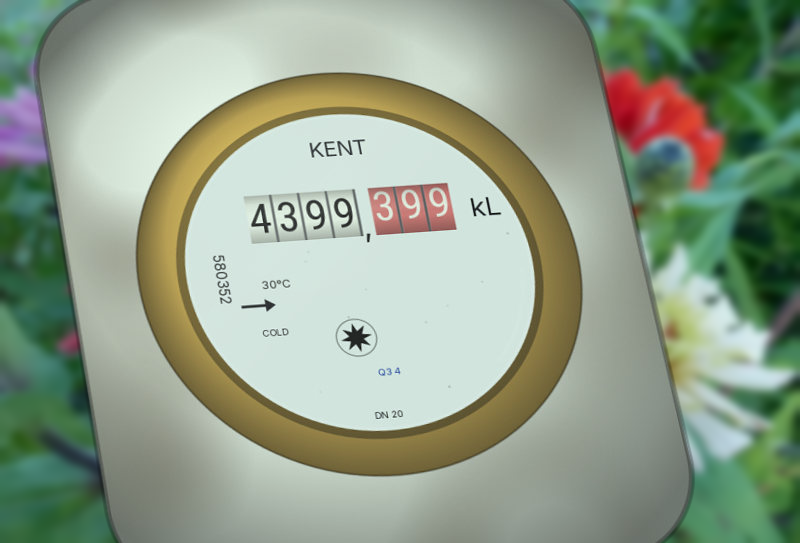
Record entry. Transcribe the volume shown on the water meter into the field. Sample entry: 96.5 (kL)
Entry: 4399.399 (kL)
